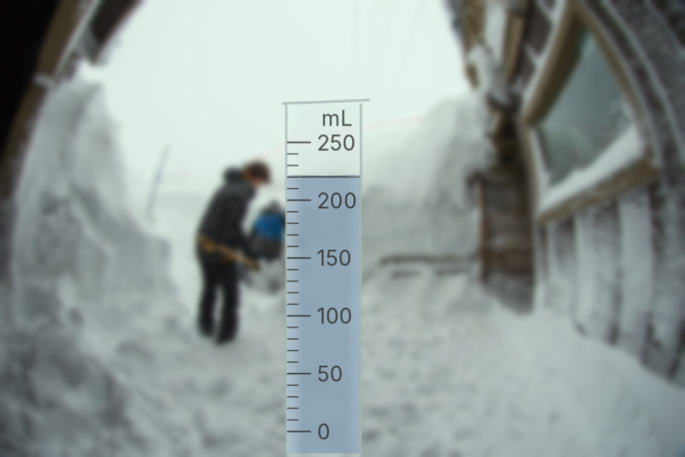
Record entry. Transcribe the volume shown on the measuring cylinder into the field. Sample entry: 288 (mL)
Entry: 220 (mL)
